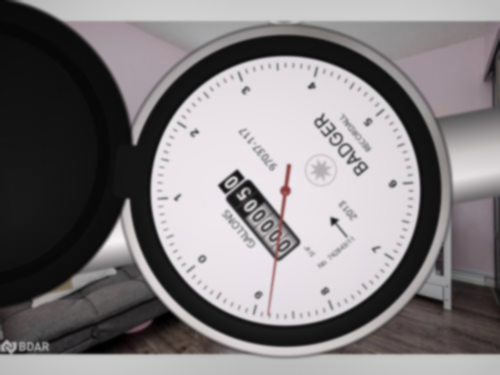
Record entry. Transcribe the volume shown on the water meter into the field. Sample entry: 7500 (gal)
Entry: 48.8 (gal)
